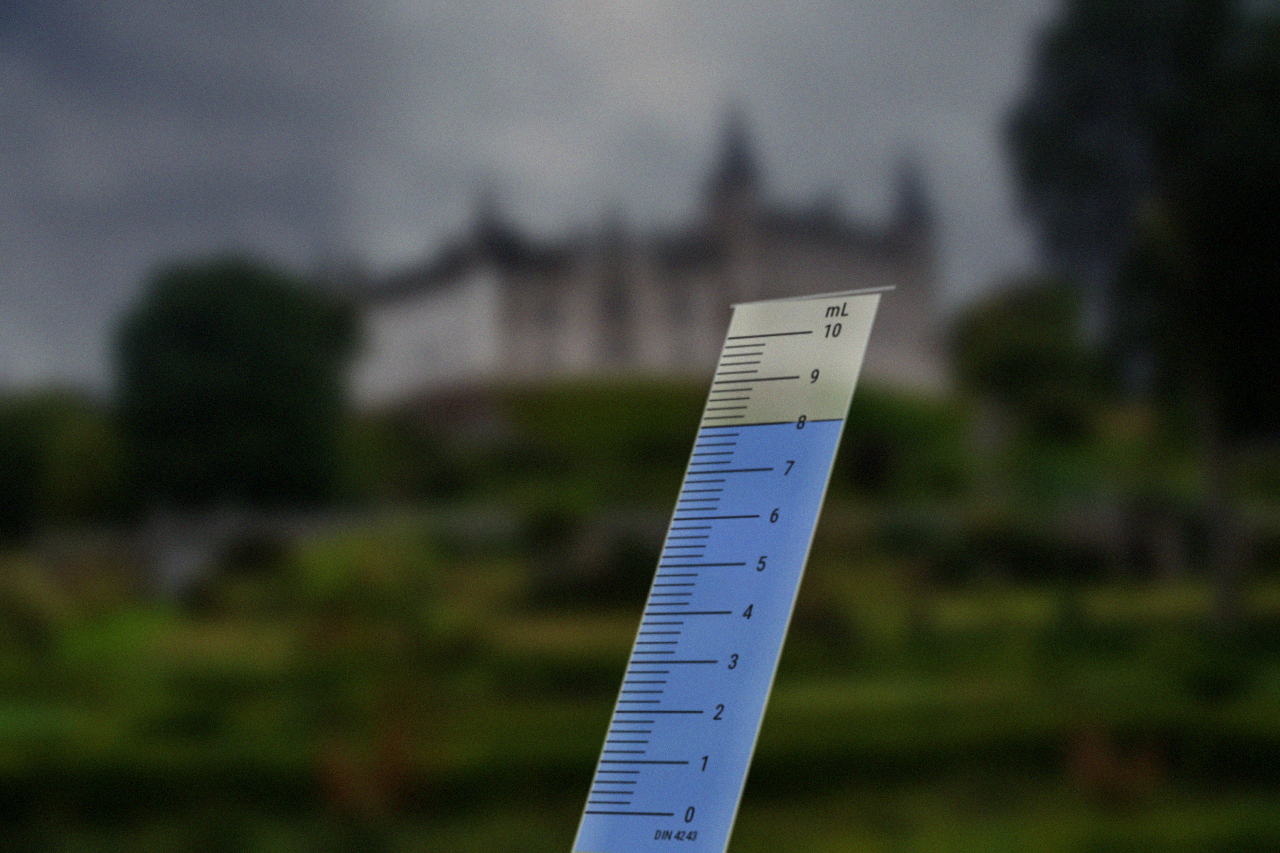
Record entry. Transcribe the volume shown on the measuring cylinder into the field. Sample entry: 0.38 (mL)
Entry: 8 (mL)
